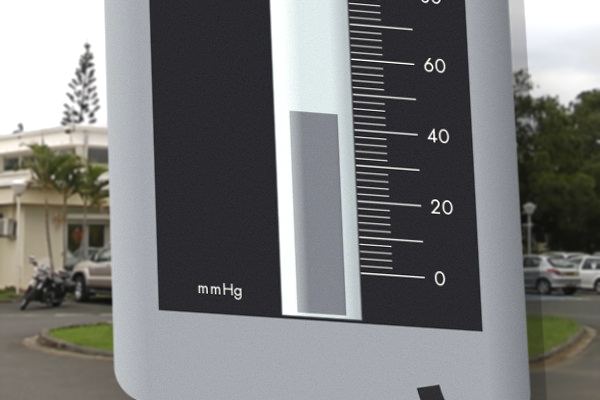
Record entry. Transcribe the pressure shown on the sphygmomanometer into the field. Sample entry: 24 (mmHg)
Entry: 44 (mmHg)
